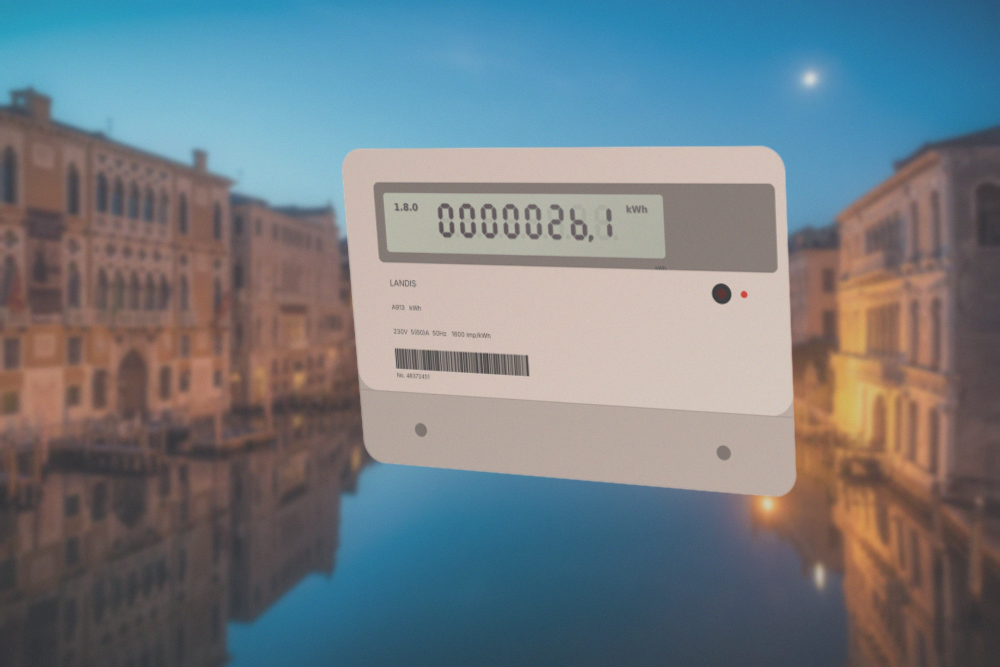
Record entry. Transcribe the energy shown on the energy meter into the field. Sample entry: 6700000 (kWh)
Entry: 26.1 (kWh)
